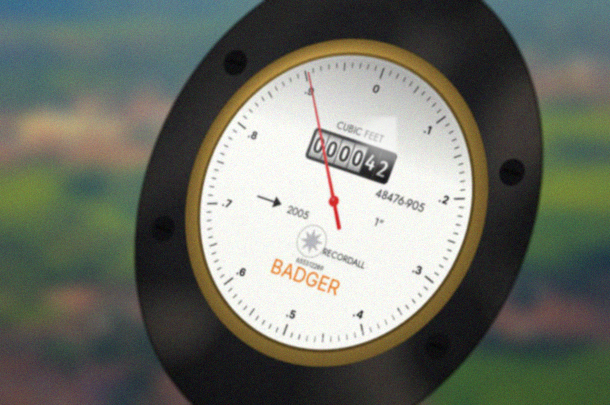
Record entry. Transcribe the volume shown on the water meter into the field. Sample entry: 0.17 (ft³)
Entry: 41.90 (ft³)
